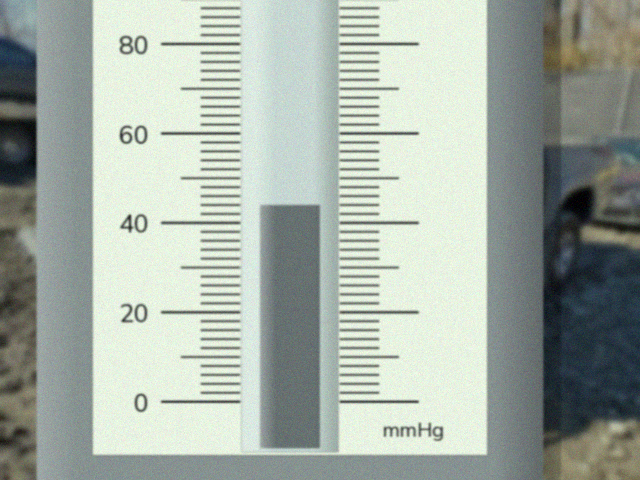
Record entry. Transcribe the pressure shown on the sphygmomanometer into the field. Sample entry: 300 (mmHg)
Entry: 44 (mmHg)
